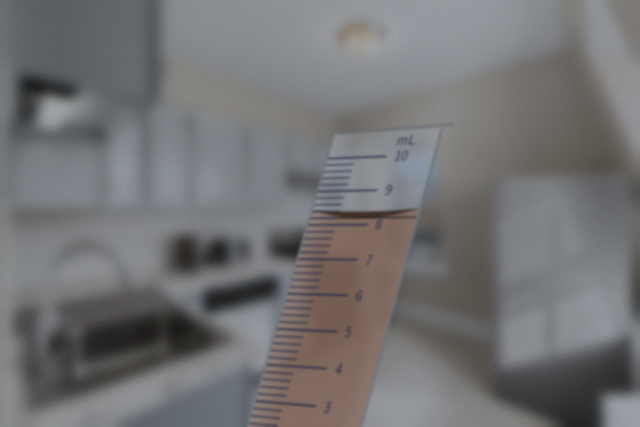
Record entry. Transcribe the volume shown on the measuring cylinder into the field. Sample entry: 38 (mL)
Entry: 8.2 (mL)
